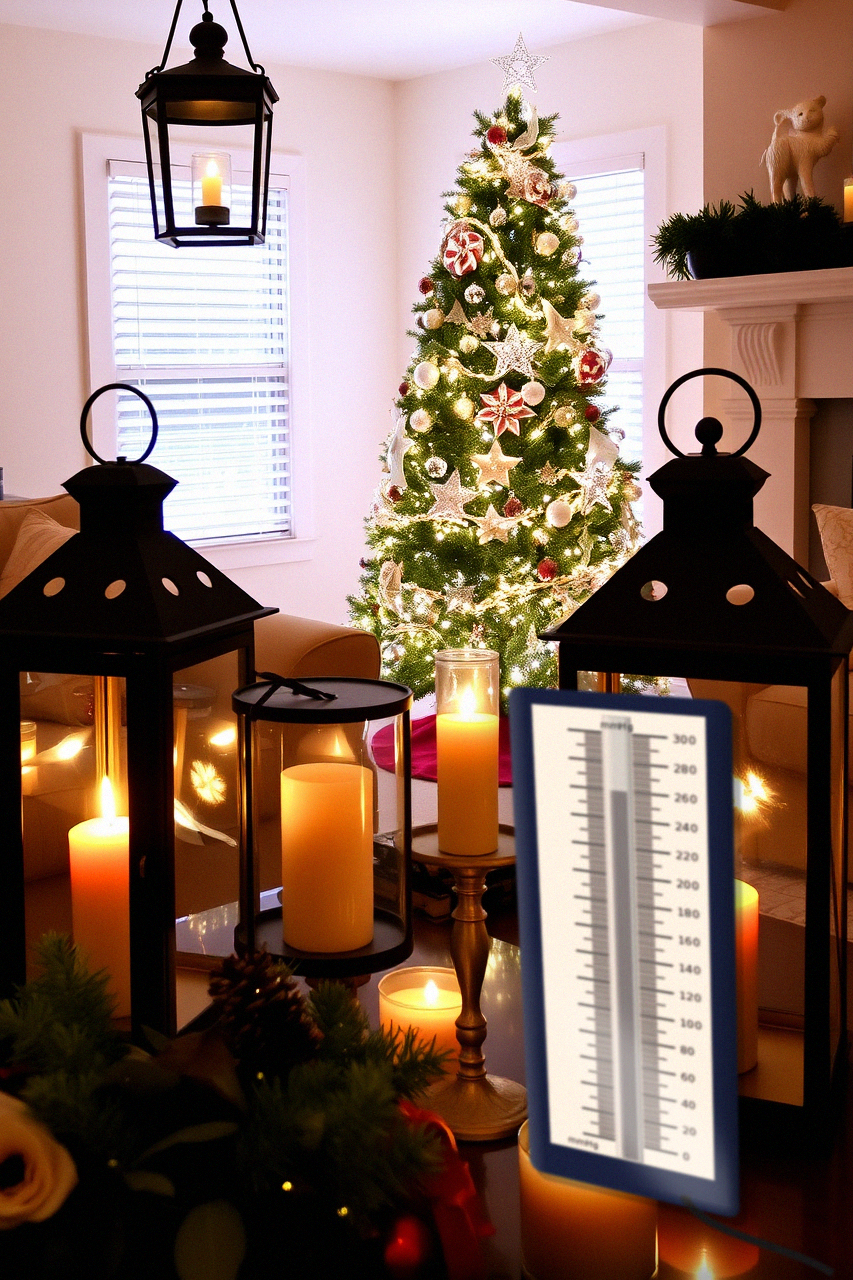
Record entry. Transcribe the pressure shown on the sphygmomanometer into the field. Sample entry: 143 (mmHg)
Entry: 260 (mmHg)
